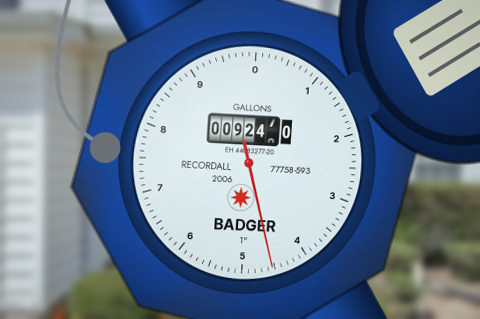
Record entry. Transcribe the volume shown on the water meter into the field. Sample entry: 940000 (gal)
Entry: 92474.5 (gal)
